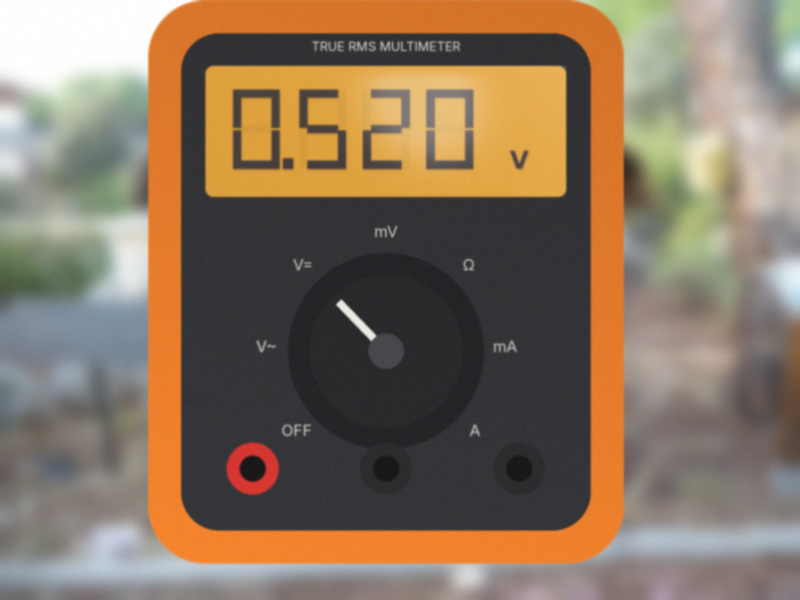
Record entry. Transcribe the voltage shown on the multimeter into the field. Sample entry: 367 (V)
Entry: 0.520 (V)
